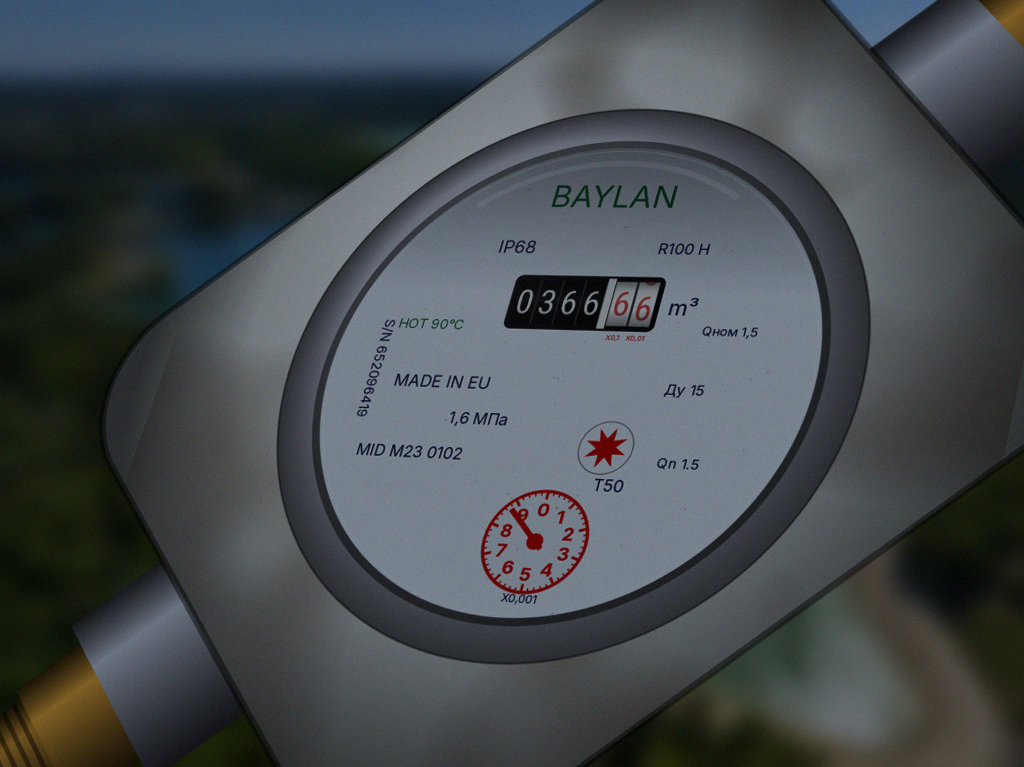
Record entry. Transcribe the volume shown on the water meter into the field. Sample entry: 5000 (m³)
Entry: 366.658 (m³)
